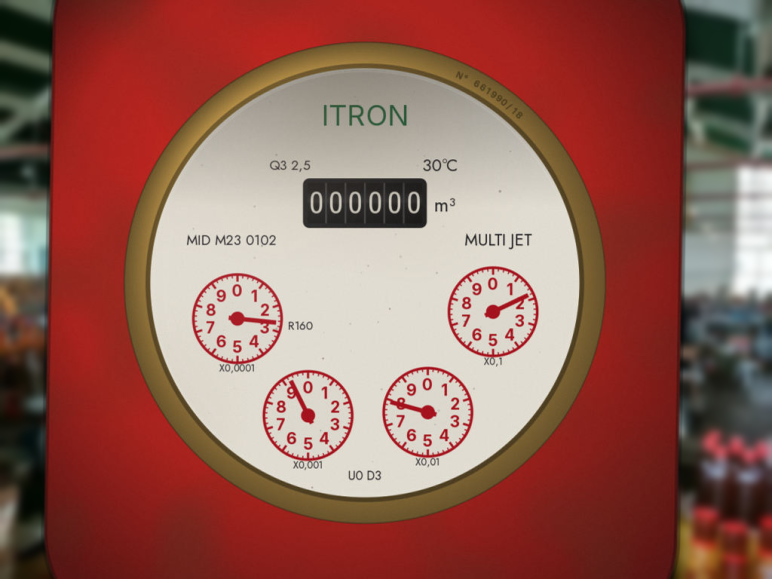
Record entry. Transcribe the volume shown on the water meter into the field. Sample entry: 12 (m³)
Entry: 0.1792 (m³)
